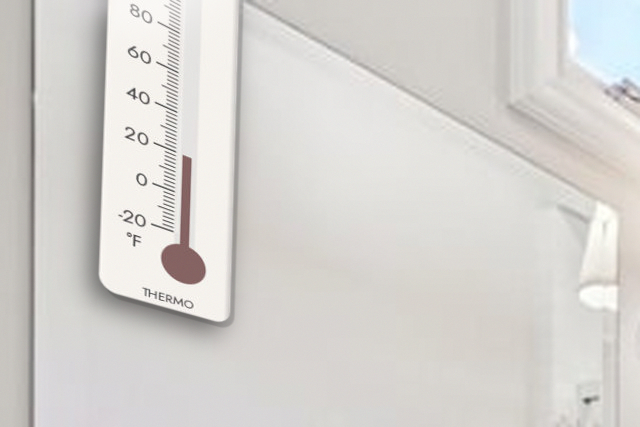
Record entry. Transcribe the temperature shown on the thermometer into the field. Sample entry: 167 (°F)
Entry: 20 (°F)
